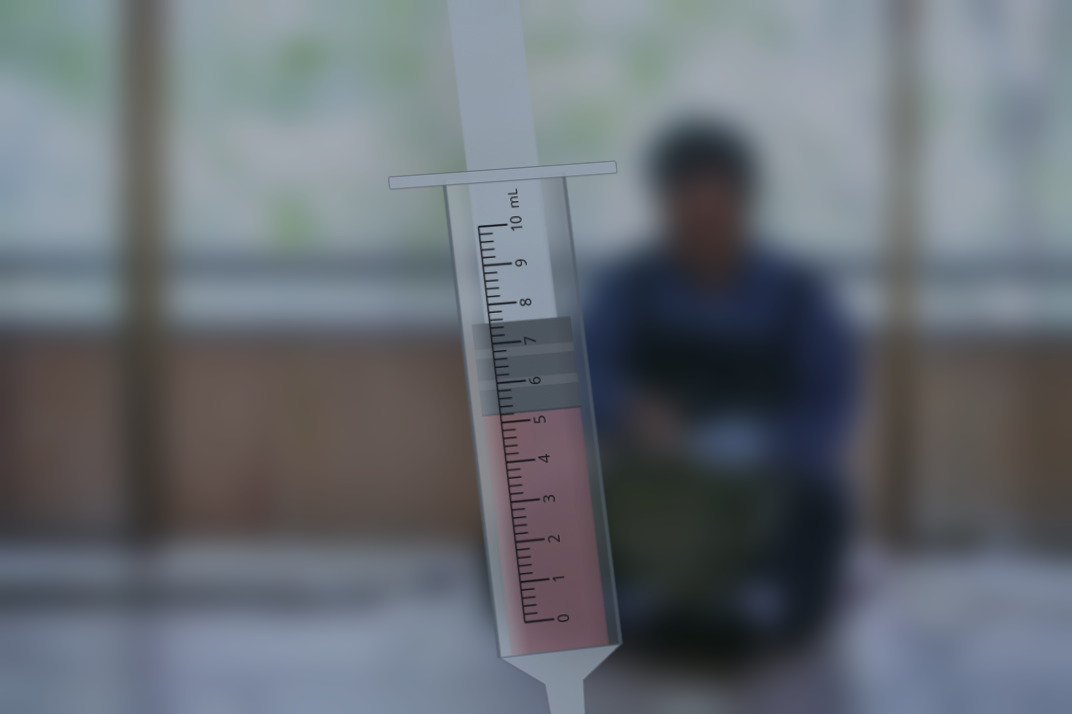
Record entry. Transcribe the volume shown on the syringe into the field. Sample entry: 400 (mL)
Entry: 5.2 (mL)
